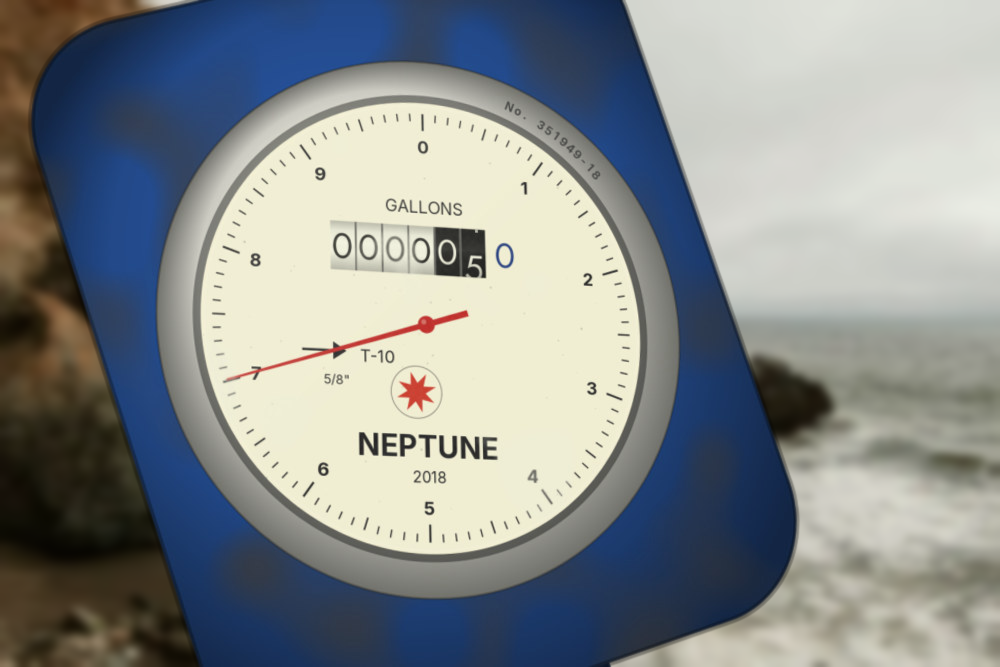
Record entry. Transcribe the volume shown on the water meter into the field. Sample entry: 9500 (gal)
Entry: 47.0 (gal)
